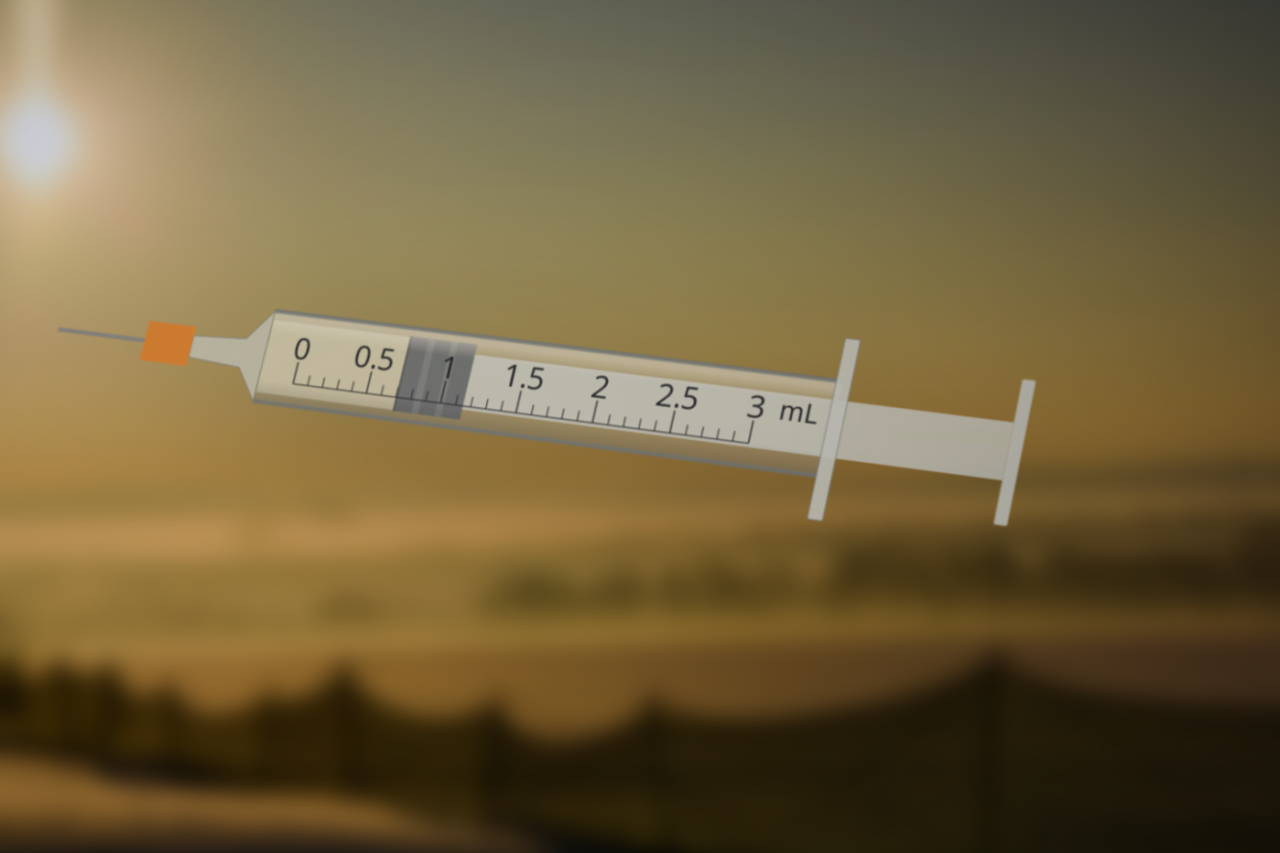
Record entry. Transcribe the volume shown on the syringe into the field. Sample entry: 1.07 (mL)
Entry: 0.7 (mL)
